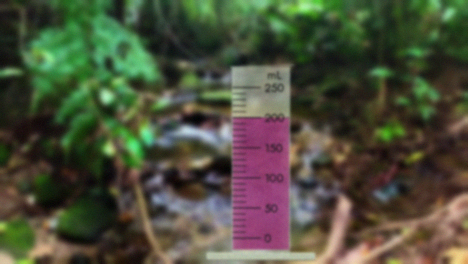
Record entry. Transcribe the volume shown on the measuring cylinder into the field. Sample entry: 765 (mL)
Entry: 200 (mL)
